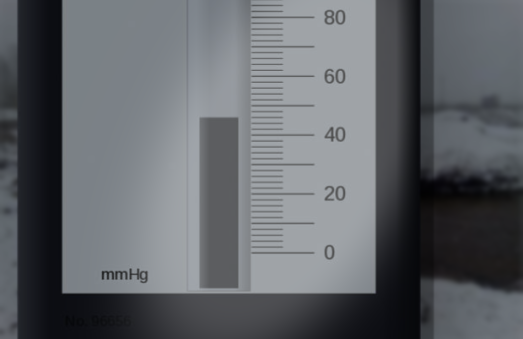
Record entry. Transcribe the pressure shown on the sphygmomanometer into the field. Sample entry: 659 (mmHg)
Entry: 46 (mmHg)
